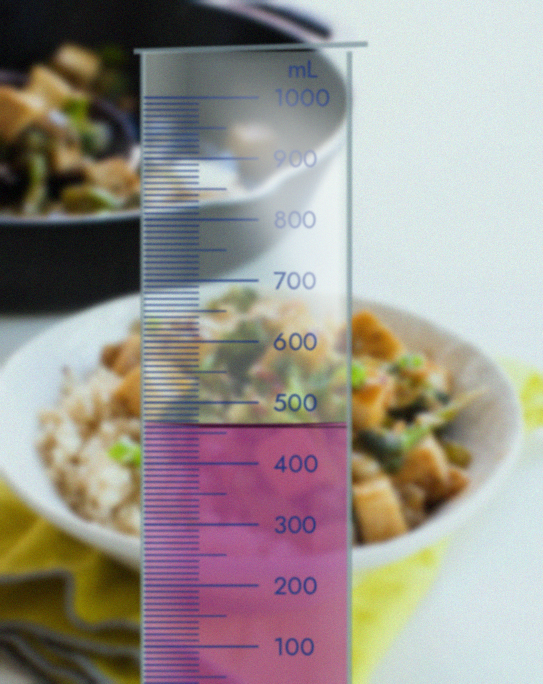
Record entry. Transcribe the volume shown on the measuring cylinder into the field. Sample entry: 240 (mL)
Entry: 460 (mL)
